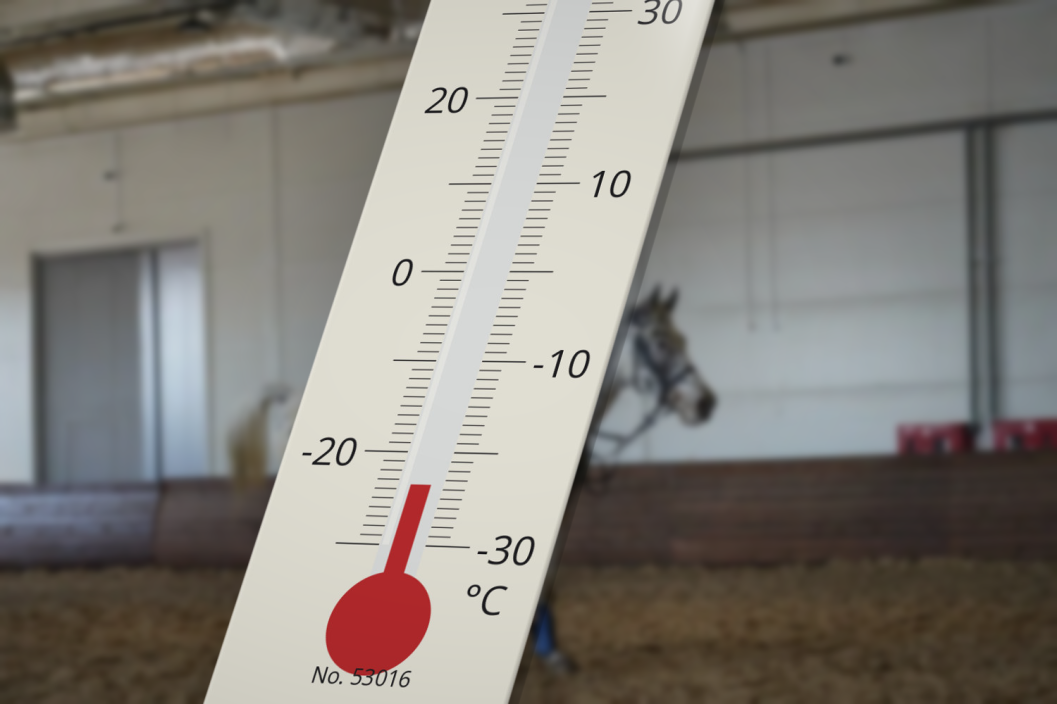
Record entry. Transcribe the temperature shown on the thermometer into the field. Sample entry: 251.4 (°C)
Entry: -23.5 (°C)
